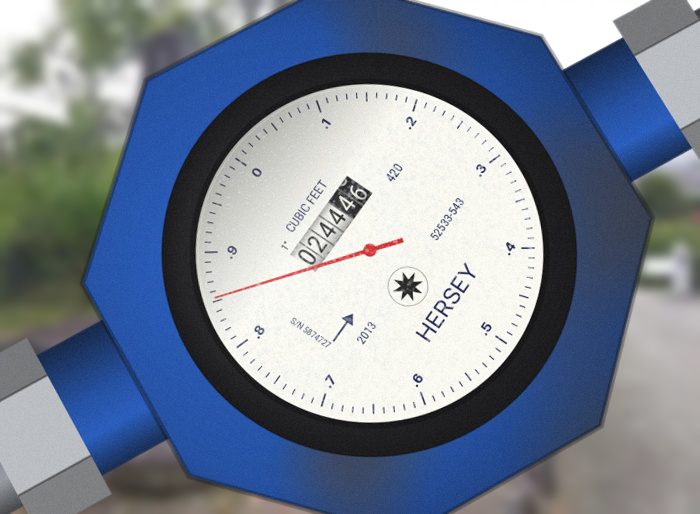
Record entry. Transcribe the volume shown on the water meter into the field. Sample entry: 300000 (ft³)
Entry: 24445.85 (ft³)
